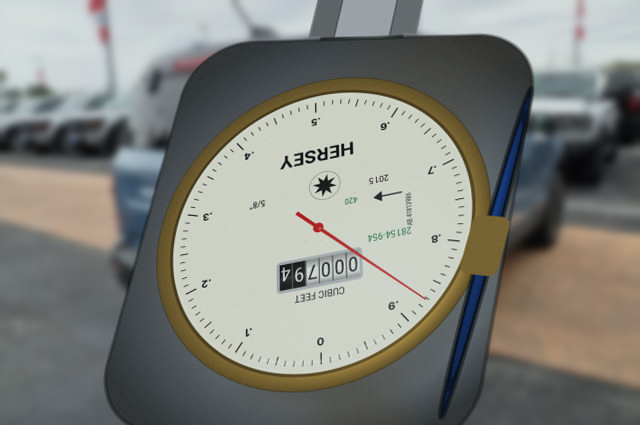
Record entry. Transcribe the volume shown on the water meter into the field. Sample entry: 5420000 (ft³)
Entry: 793.87 (ft³)
